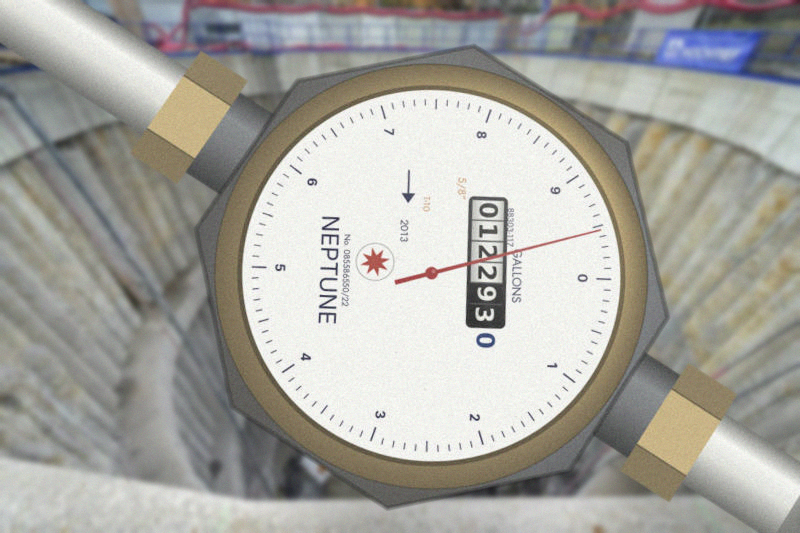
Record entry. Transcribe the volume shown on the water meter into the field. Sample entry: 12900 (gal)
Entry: 122929.5 (gal)
